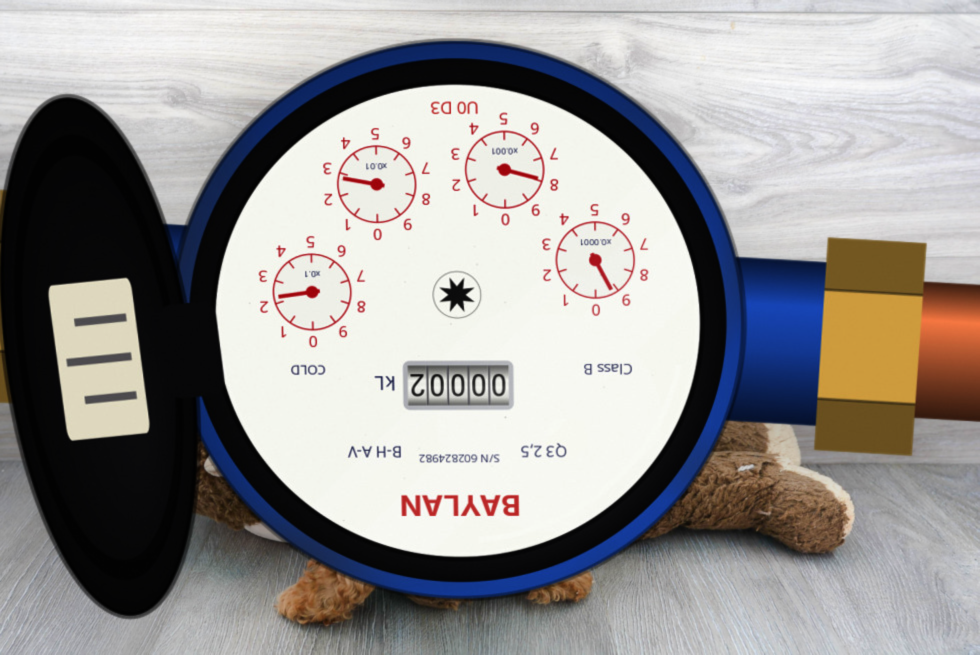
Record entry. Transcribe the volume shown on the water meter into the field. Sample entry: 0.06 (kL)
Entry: 2.2279 (kL)
